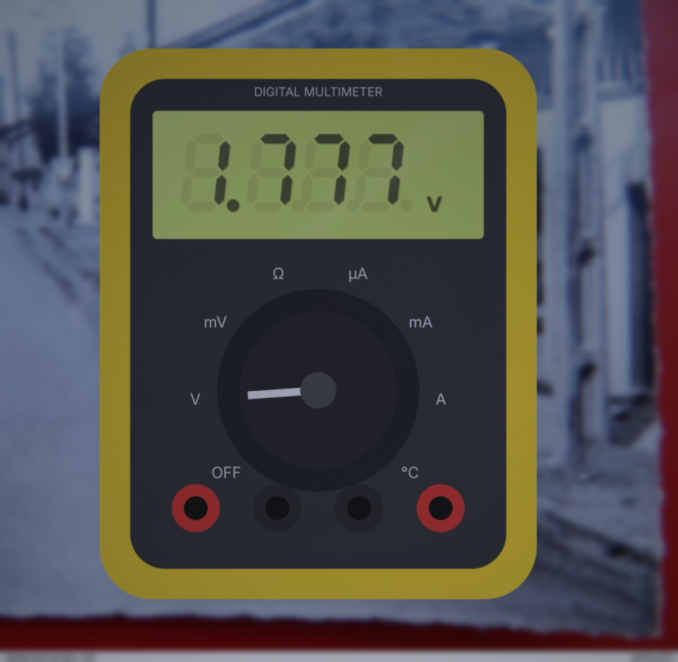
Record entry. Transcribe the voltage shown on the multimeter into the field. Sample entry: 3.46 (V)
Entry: 1.777 (V)
